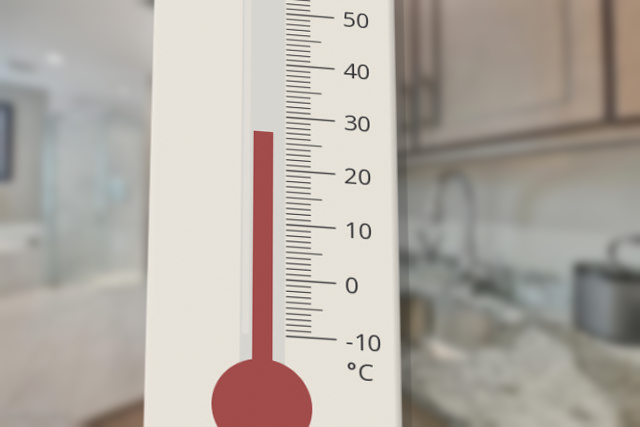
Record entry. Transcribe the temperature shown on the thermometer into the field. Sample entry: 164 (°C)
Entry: 27 (°C)
